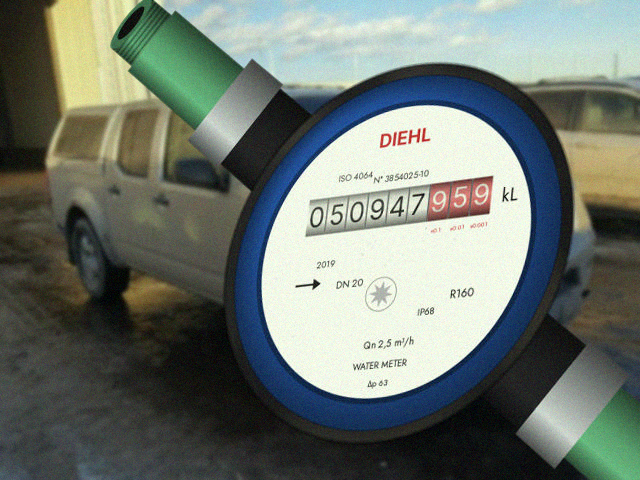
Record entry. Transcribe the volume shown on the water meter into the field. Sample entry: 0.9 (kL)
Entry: 50947.959 (kL)
